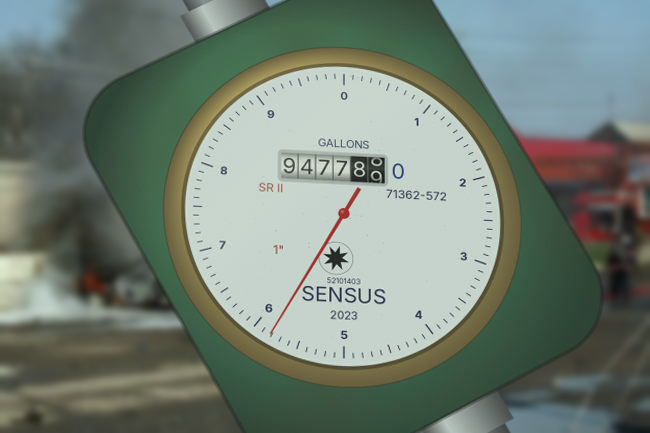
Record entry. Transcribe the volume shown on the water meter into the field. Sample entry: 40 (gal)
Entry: 9477885.8 (gal)
